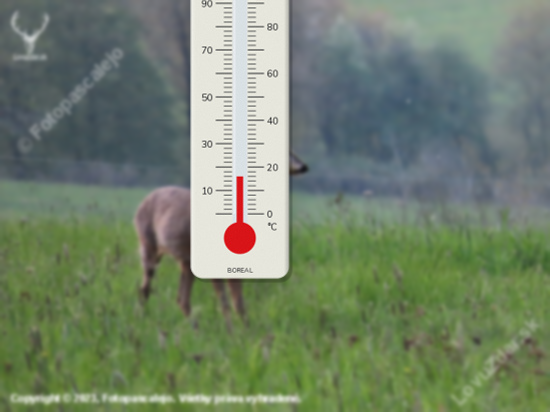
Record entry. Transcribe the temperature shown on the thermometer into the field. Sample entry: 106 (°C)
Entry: 16 (°C)
